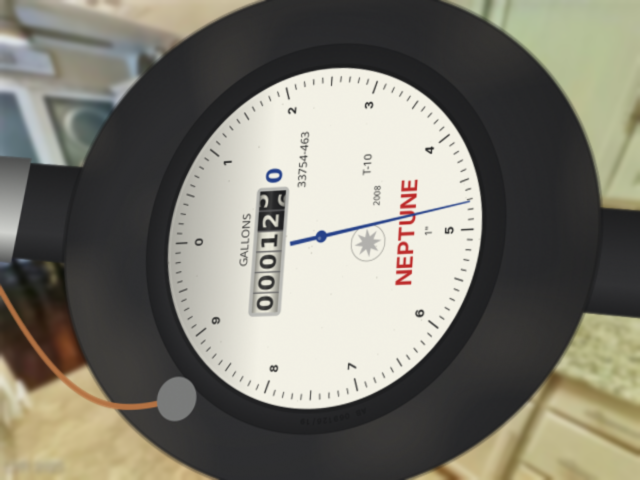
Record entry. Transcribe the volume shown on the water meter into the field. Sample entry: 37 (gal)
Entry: 1254.7 (gal)
